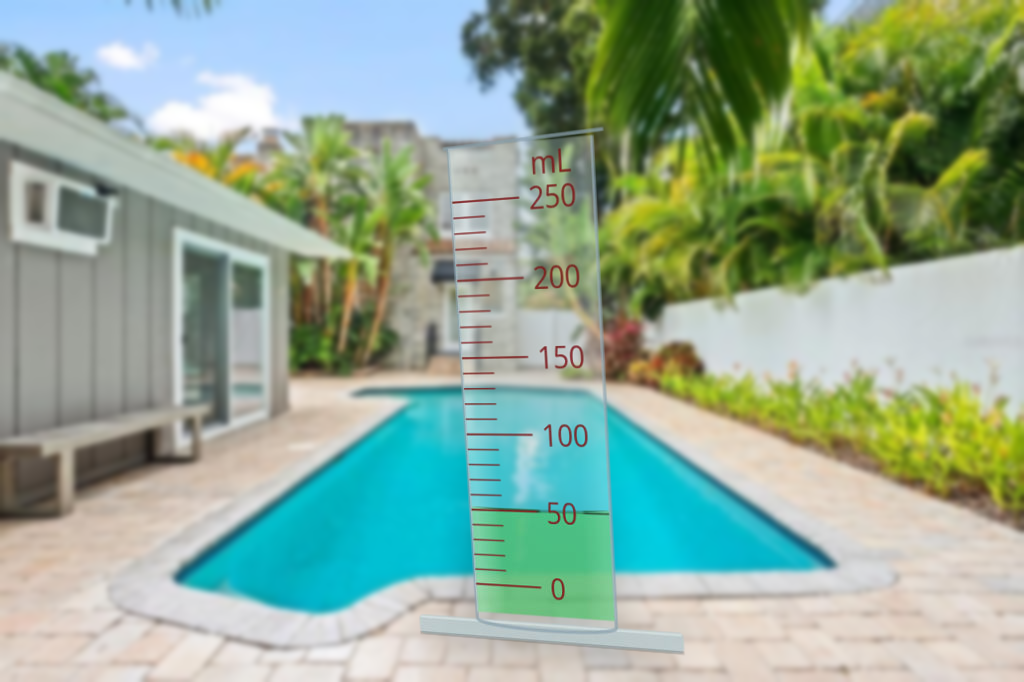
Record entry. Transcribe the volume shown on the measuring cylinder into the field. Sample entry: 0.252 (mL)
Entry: 50 (mL)
